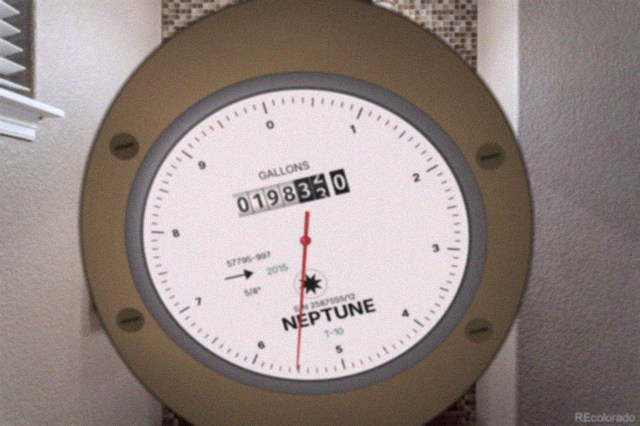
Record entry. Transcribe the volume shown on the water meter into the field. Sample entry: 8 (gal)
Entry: 198325.5 (gal)
